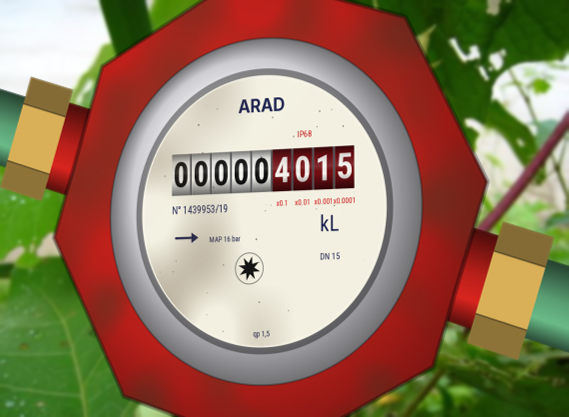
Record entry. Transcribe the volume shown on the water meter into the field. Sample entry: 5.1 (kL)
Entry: 0.4015 (kL)
